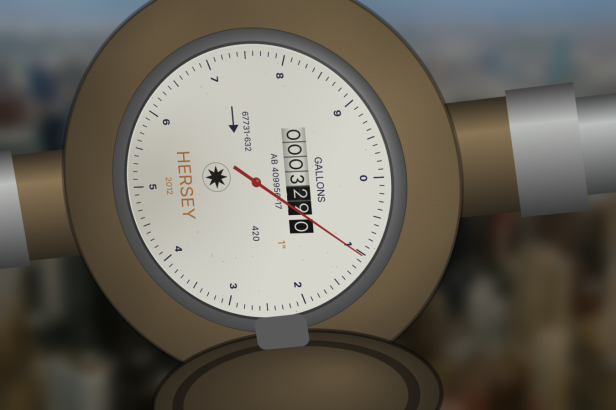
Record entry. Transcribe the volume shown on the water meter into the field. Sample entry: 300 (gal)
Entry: 3291.0 (gal)
